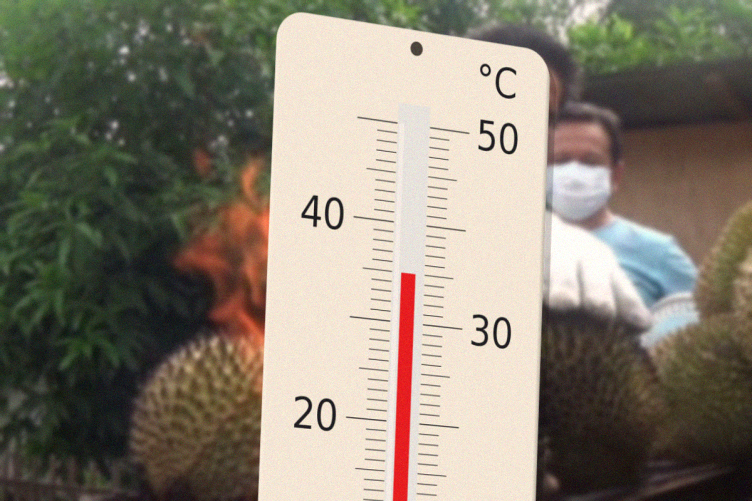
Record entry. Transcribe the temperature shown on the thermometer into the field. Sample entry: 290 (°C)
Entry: 35 (°C)
